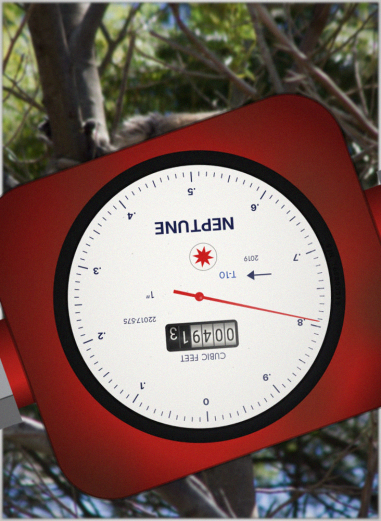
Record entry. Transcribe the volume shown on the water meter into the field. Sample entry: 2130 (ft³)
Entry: 4912.79 (ft³)
